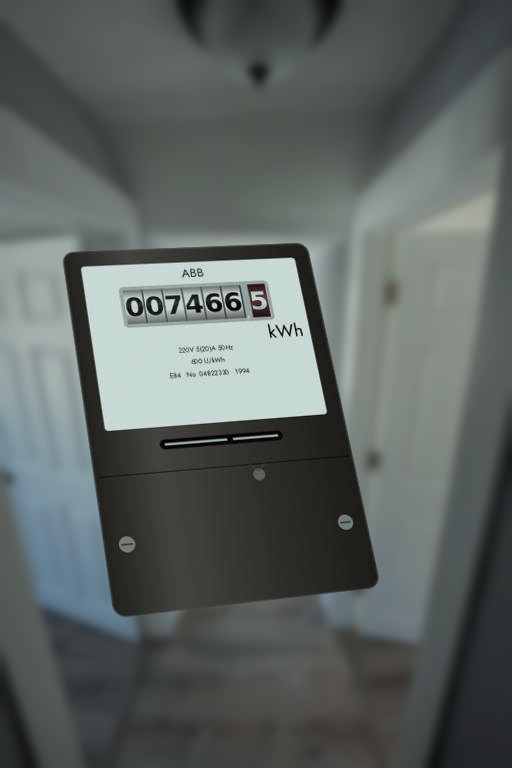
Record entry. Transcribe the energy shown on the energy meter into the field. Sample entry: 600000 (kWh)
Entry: 7466.5 (kWh)
